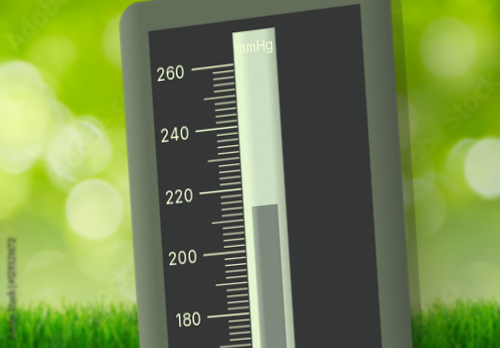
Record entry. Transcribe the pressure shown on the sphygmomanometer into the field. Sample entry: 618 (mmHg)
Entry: 214 (mmHg)
